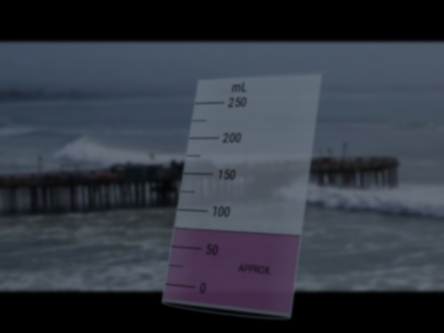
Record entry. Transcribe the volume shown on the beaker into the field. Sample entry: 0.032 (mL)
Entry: 75 (mL)
